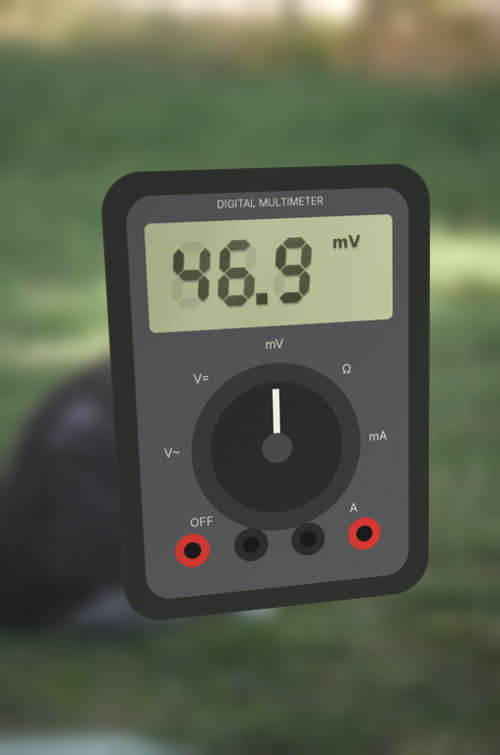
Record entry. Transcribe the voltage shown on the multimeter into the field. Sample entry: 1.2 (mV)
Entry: 46.9 (mV)
